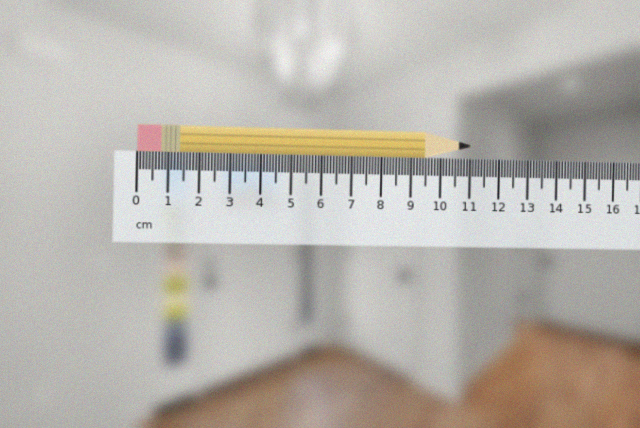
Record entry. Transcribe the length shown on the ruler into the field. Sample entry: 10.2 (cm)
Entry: 11 (cm)
